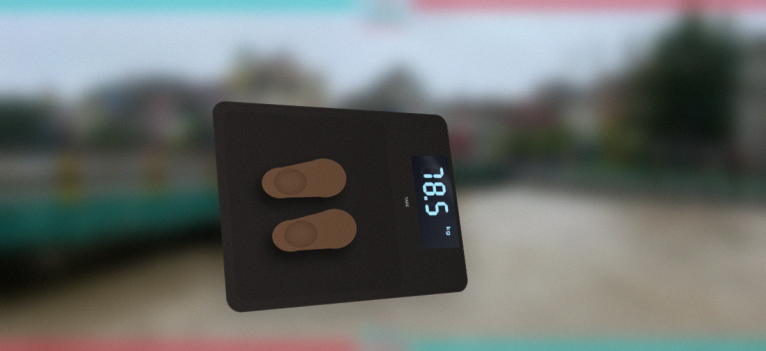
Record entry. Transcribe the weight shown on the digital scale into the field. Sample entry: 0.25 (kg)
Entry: 78.5 (kg)
